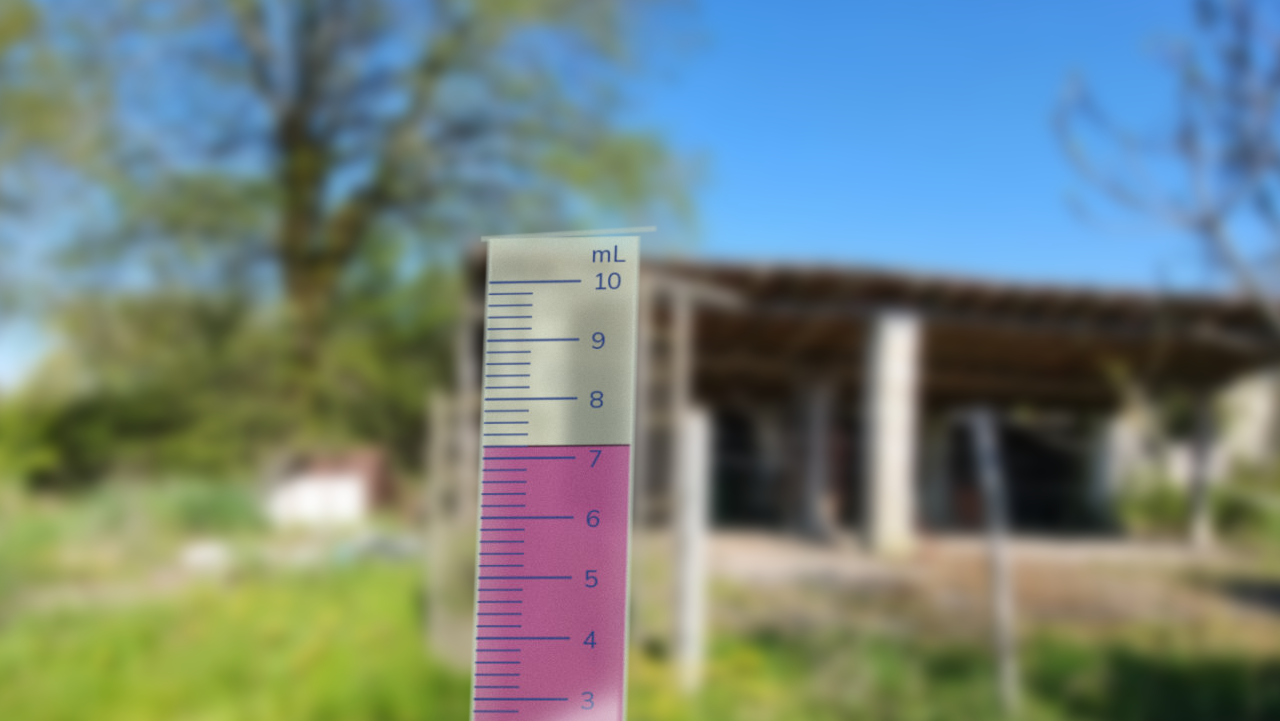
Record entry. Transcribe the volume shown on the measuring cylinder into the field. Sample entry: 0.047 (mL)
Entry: 7.2 (mL)
